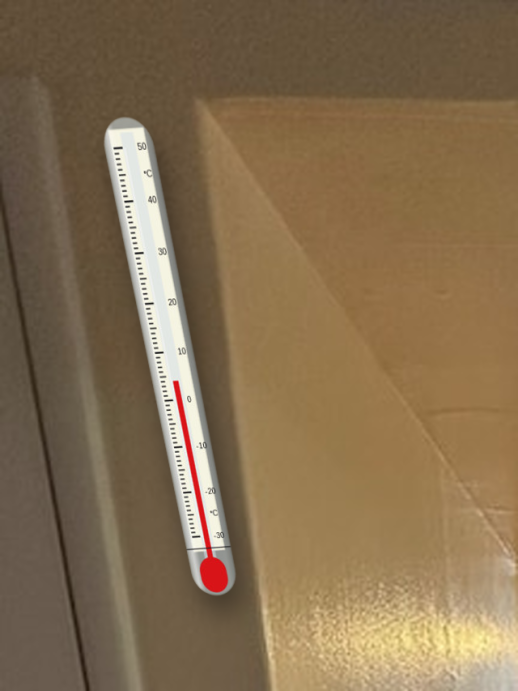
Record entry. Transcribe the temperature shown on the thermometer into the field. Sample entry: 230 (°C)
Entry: 4 (°C)
